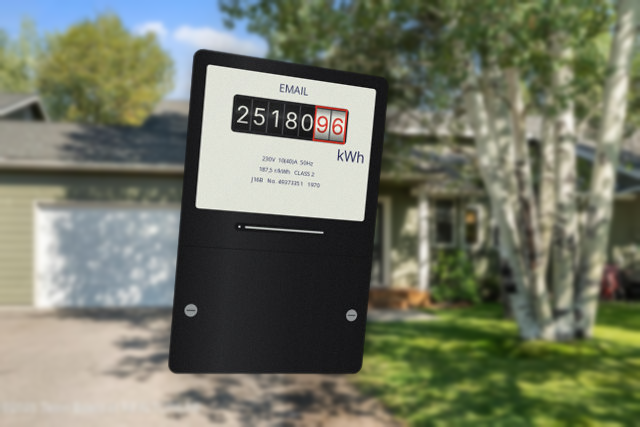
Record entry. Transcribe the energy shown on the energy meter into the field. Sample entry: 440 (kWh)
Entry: 25180.96 (kWh)
